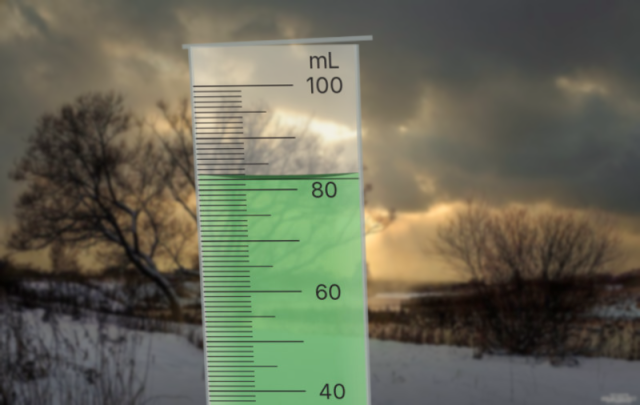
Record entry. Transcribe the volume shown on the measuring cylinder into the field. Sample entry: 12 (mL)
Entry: 82 (mL)
